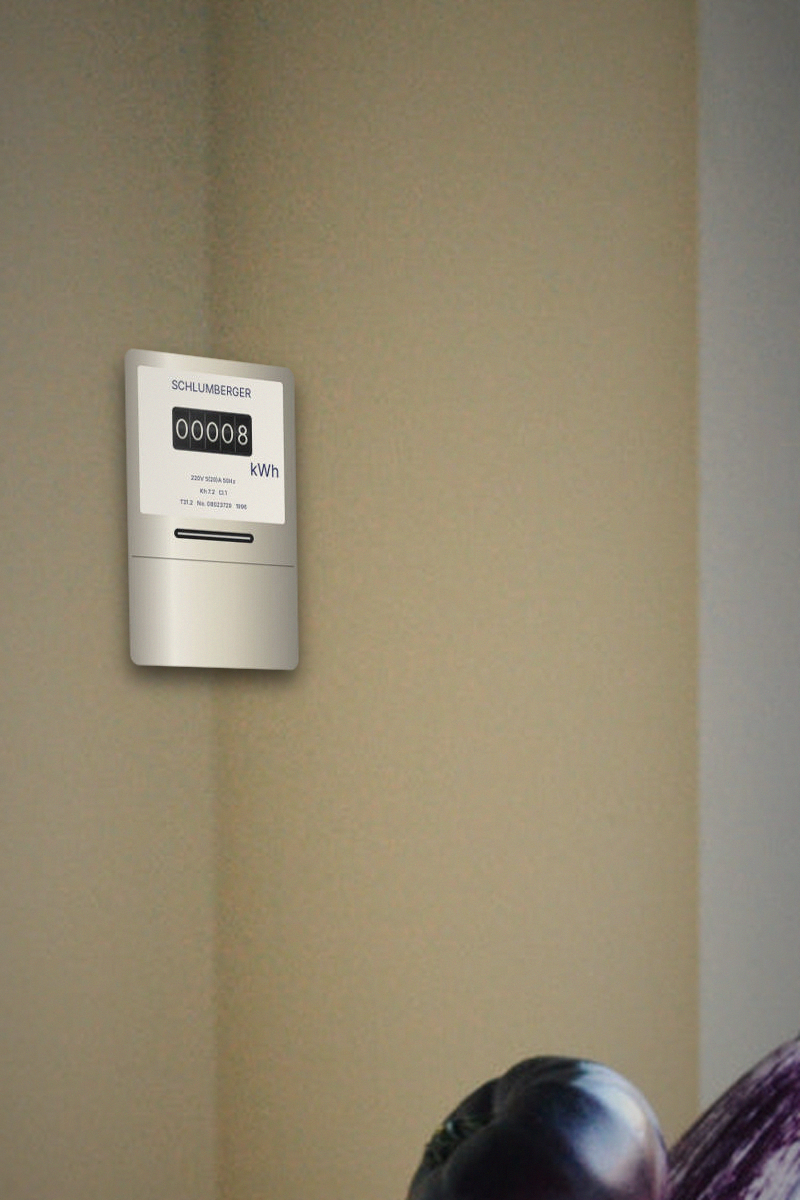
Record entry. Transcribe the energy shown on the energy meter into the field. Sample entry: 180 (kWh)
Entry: 8 (kWh)
